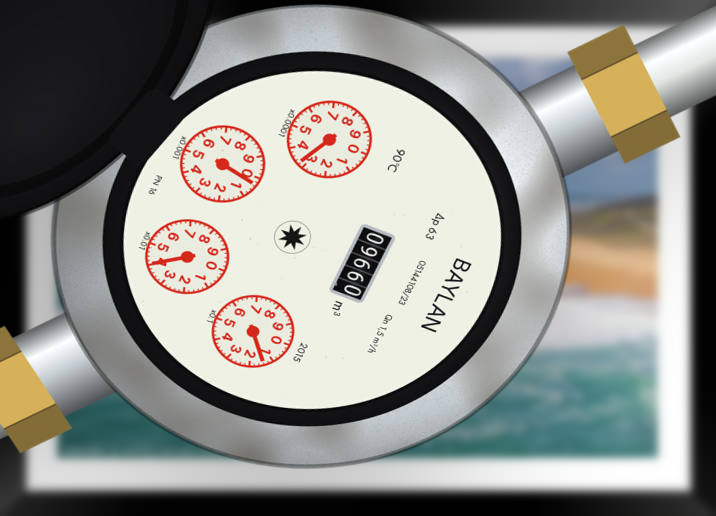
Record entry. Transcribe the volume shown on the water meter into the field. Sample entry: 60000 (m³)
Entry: 9660.1403 (m³)
